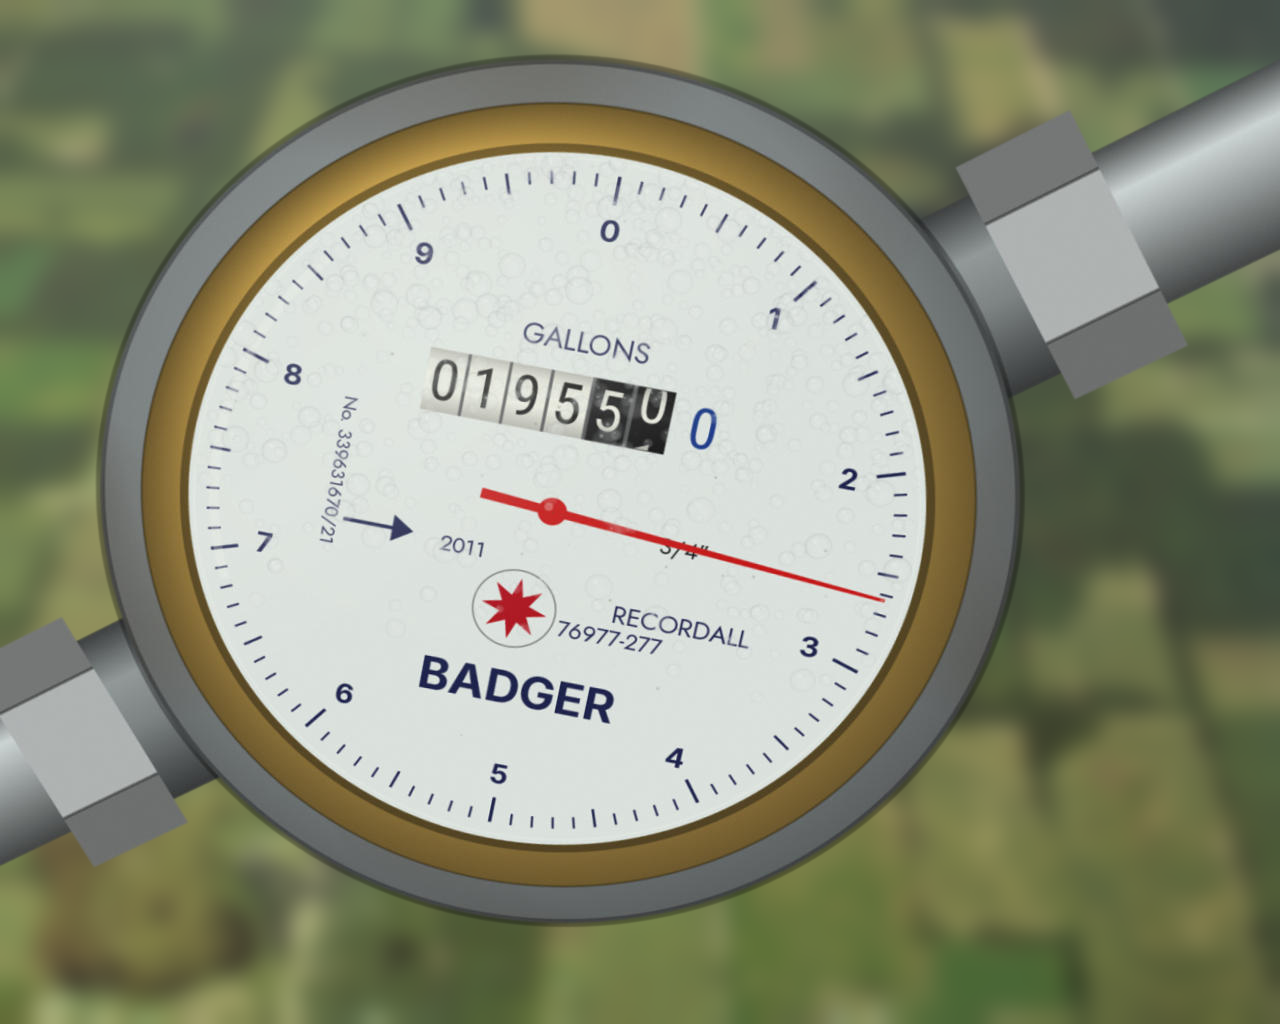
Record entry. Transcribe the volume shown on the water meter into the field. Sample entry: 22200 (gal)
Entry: 195502.6 (gal)
